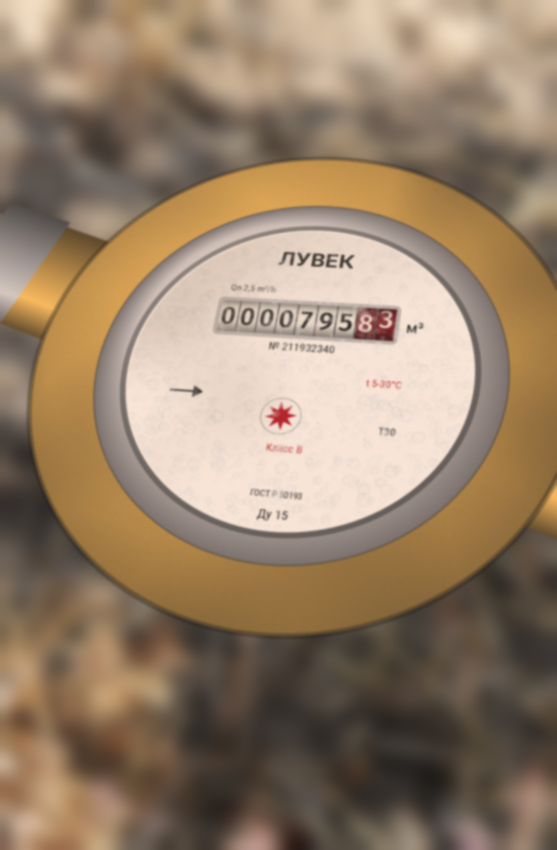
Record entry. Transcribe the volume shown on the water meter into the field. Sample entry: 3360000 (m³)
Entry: 795.83 (m³)
